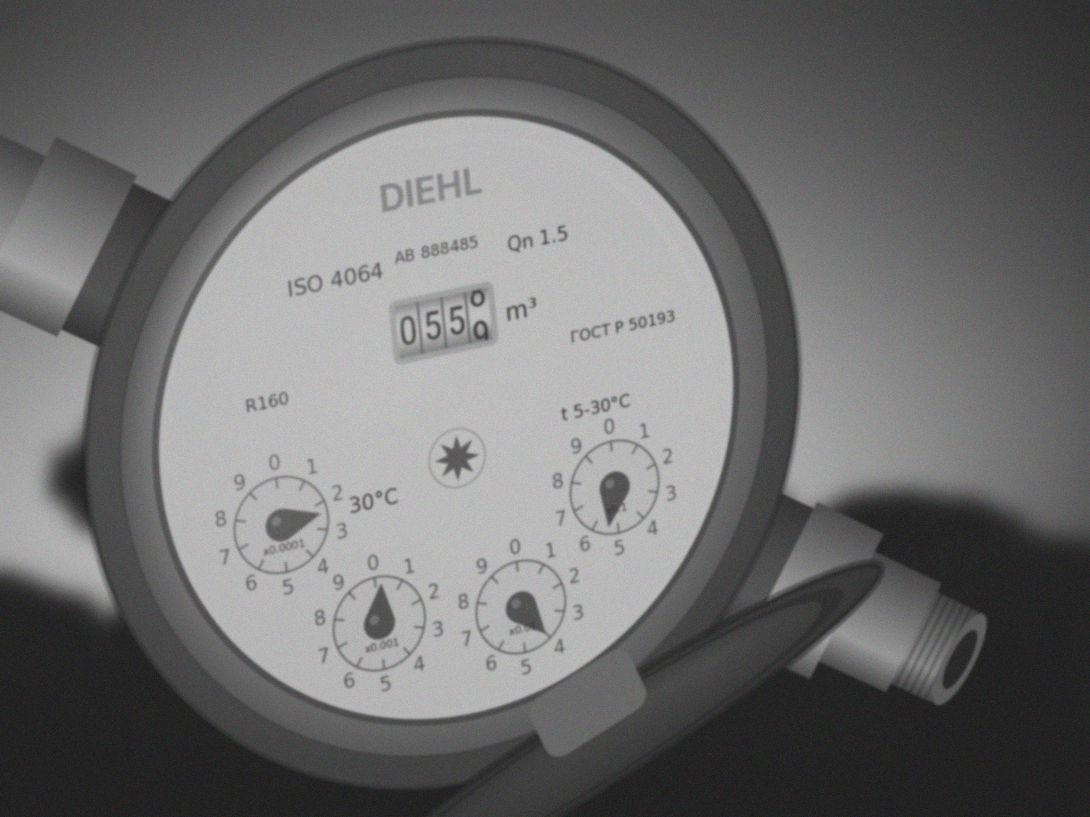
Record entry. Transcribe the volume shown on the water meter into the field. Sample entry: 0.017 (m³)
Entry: 558.5402 (m³)
